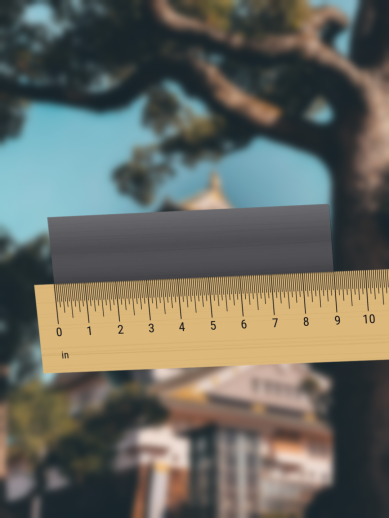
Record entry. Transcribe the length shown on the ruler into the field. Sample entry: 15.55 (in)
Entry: 9 (in)
